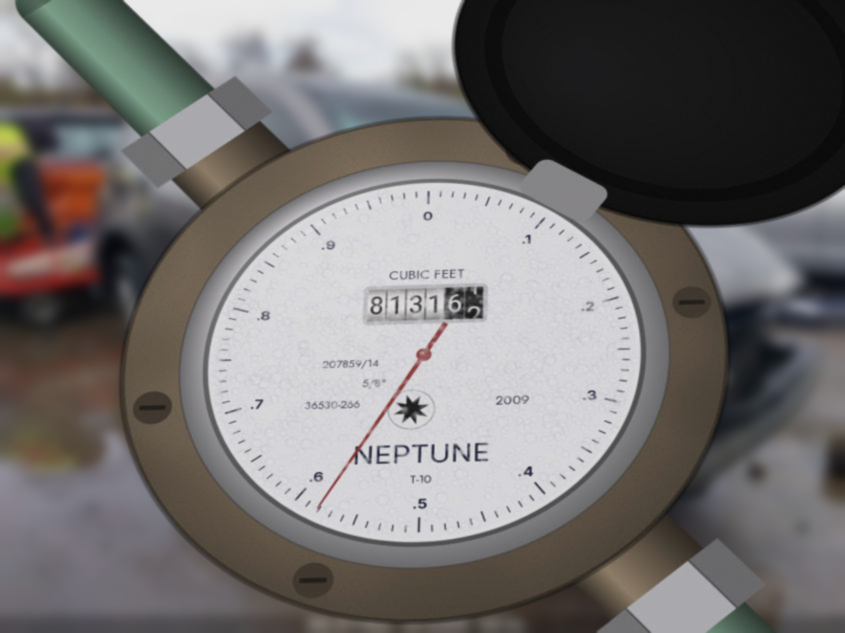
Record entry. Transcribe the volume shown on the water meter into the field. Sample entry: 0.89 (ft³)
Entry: 813161.58 (ft³)
